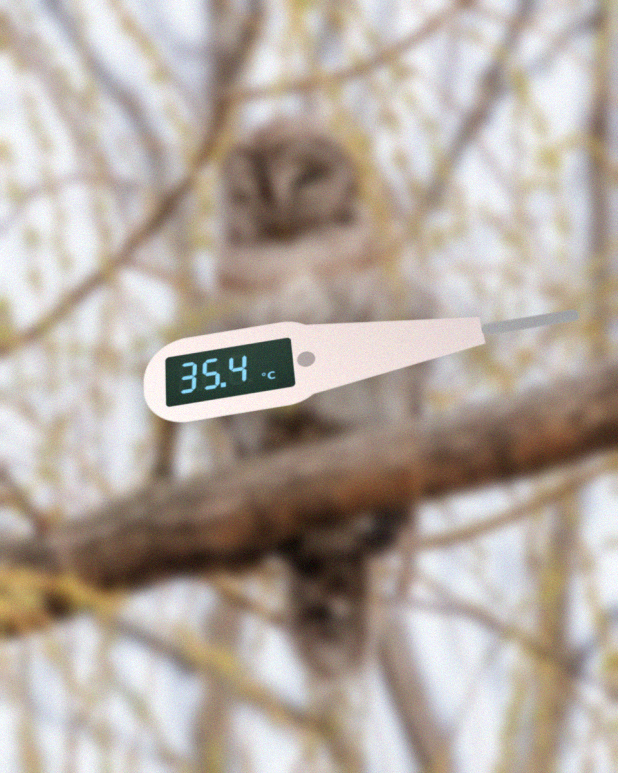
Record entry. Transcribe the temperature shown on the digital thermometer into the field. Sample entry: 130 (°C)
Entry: 35.4 (°C)
